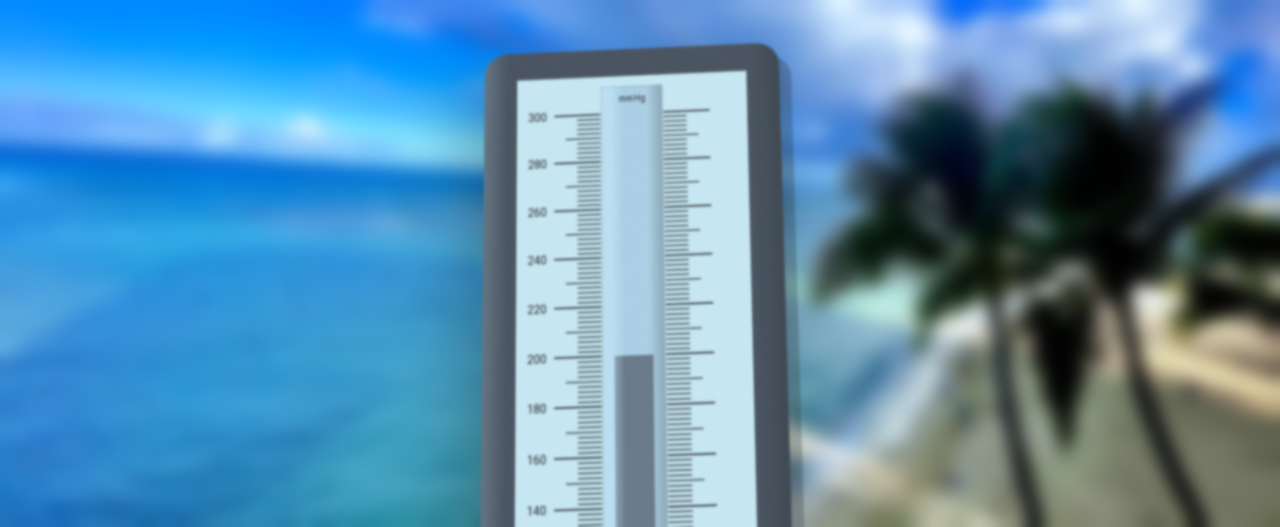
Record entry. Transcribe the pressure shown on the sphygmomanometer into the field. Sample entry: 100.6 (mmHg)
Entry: 200 (mmHg)
